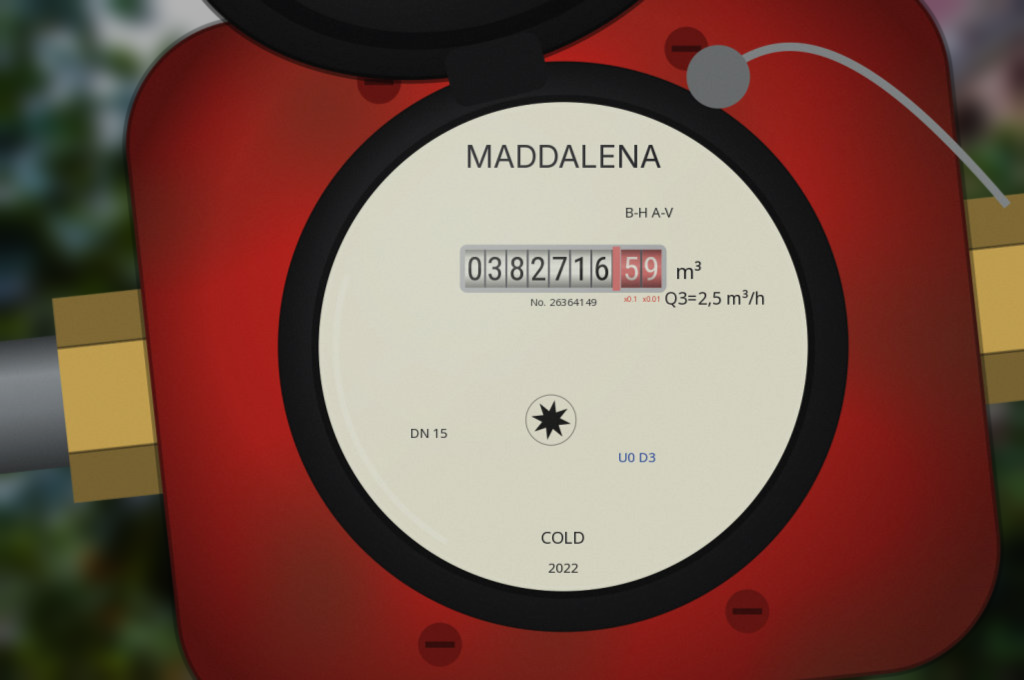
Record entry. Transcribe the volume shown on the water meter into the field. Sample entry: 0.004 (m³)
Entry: 382716.59 (m³)
